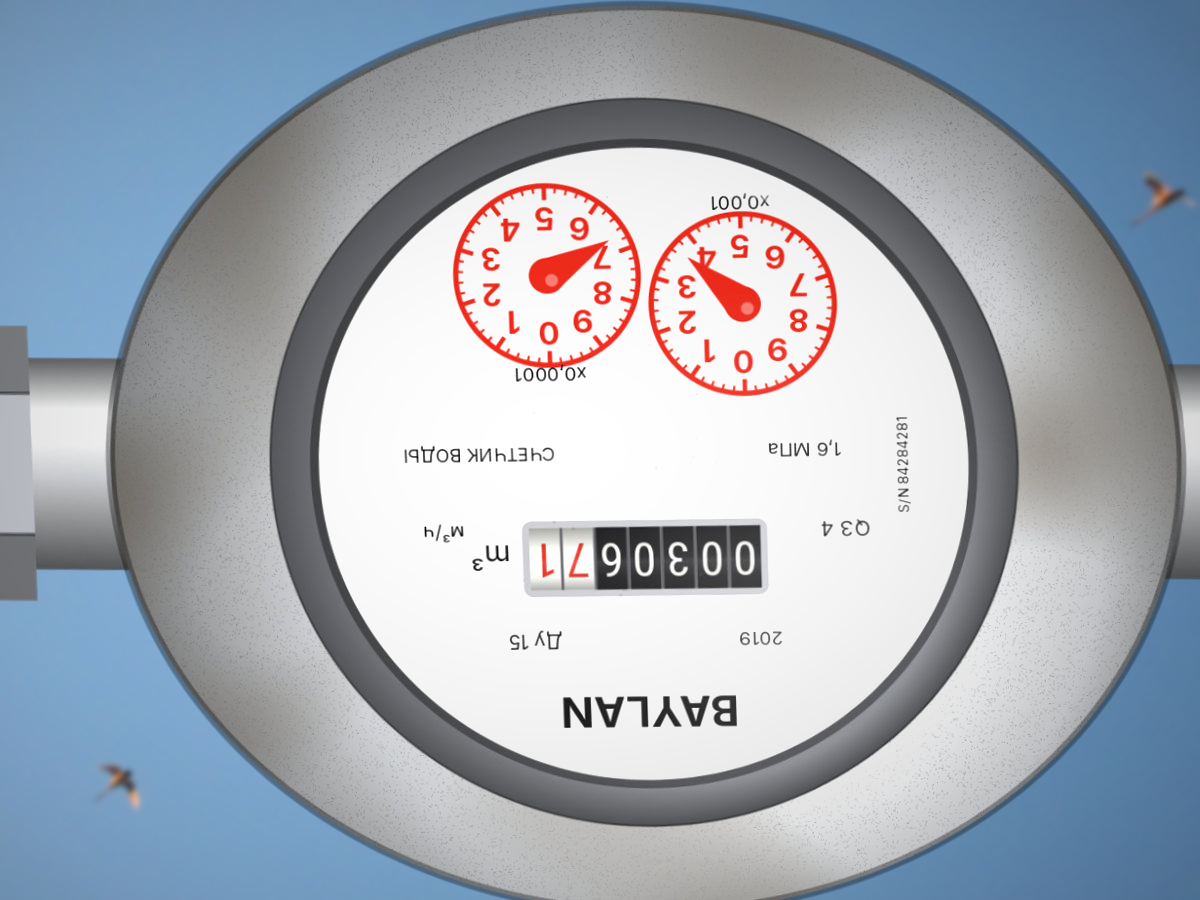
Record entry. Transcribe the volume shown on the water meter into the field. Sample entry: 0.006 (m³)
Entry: 306.7136 (m³)
